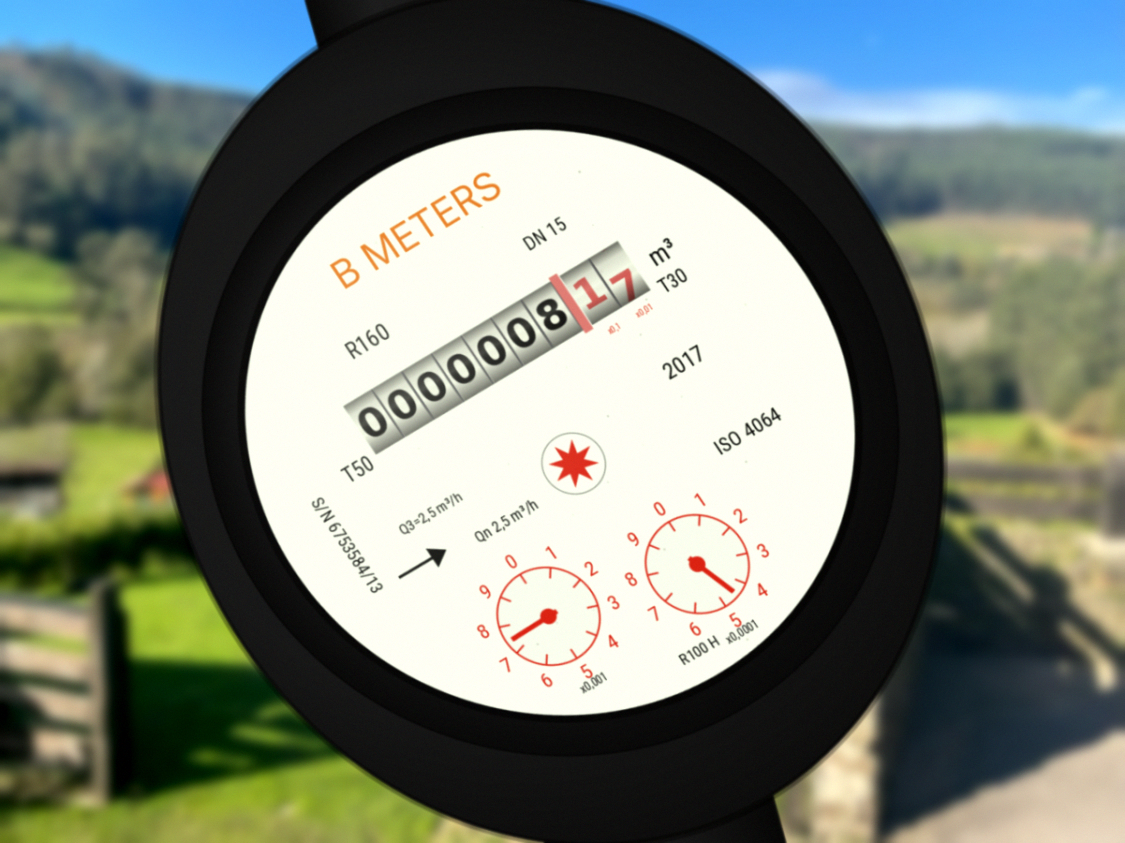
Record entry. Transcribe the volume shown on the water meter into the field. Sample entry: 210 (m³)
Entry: 8.1674 (m³)
